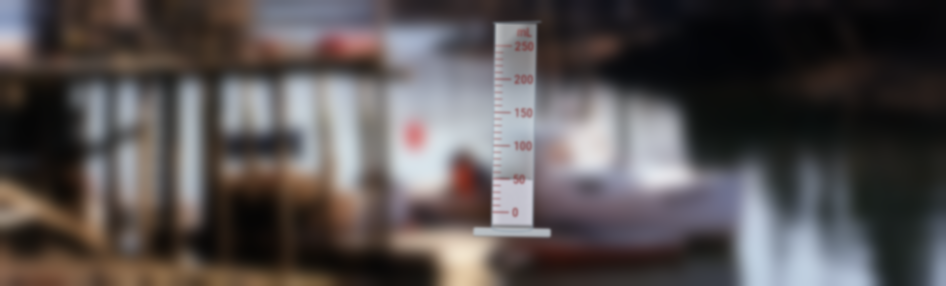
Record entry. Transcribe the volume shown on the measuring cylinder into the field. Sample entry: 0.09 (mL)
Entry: 50 (mL)
